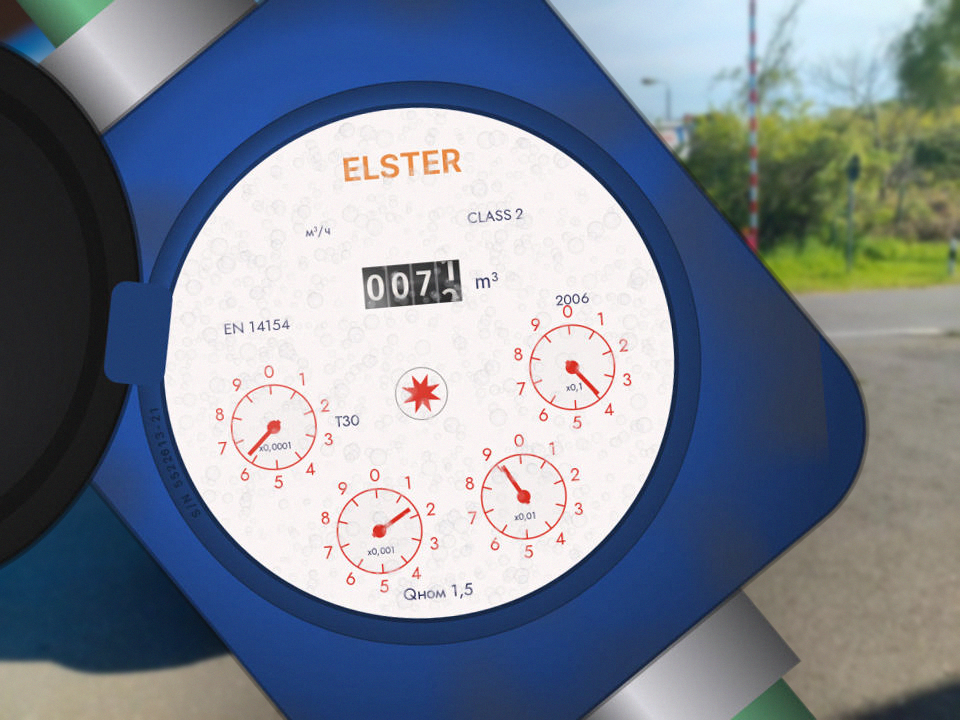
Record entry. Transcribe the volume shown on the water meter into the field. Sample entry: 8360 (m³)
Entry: 71.3916 (m³)
